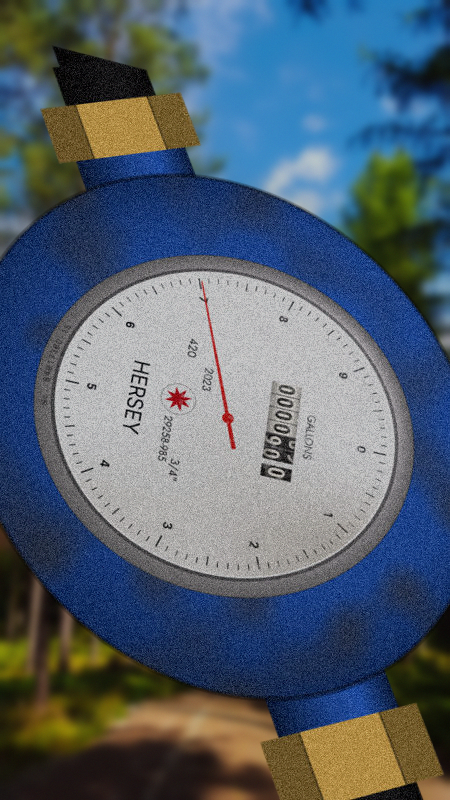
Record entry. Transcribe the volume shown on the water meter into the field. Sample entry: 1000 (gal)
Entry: 897.0 (gal)
